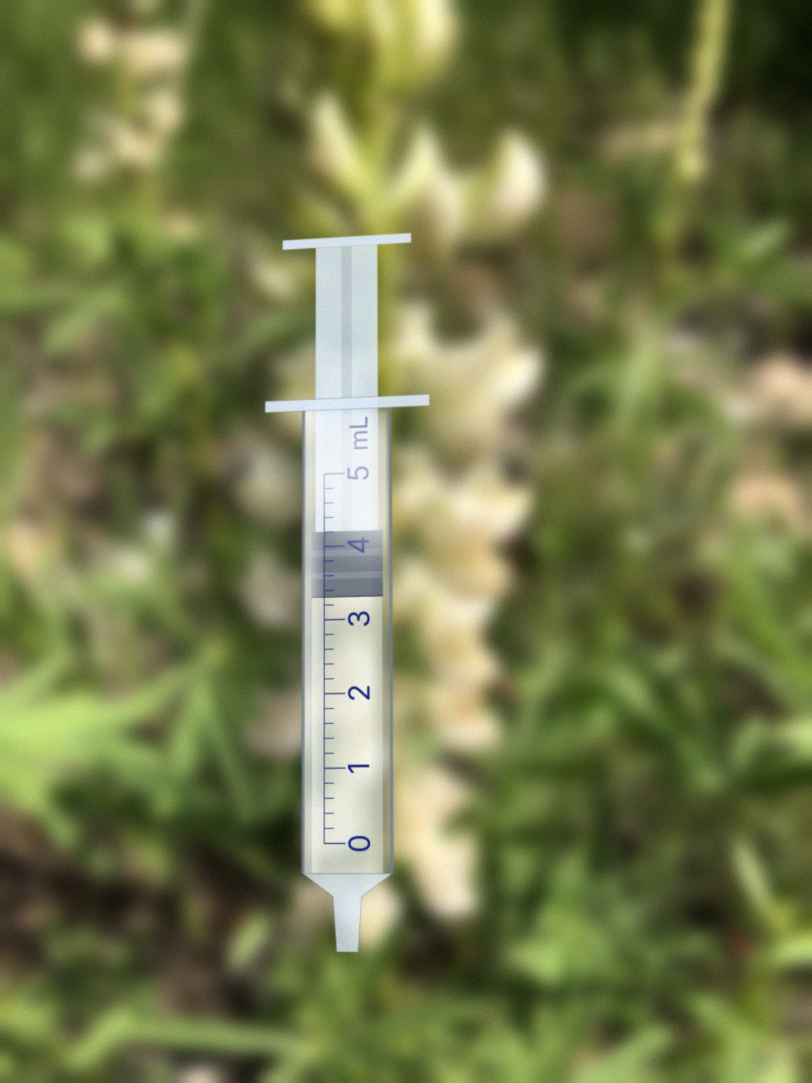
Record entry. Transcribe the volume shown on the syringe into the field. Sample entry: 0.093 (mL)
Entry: 3.3 (mL)
